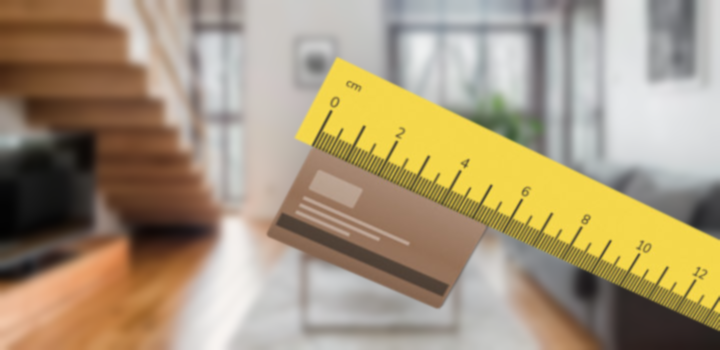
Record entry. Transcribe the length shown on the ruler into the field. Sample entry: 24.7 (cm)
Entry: 5.5 (cm)
